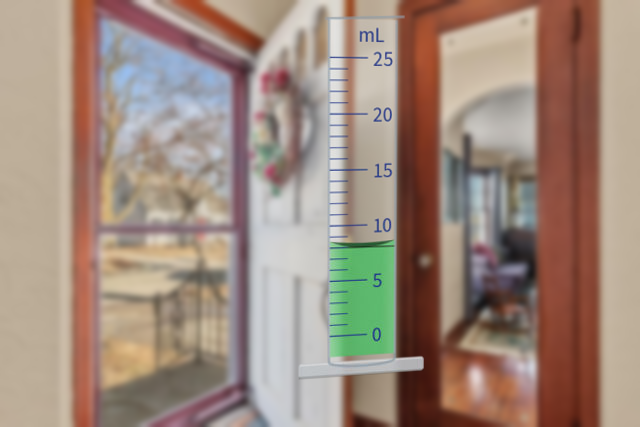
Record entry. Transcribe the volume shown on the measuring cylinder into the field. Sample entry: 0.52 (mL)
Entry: 8 (mL)
